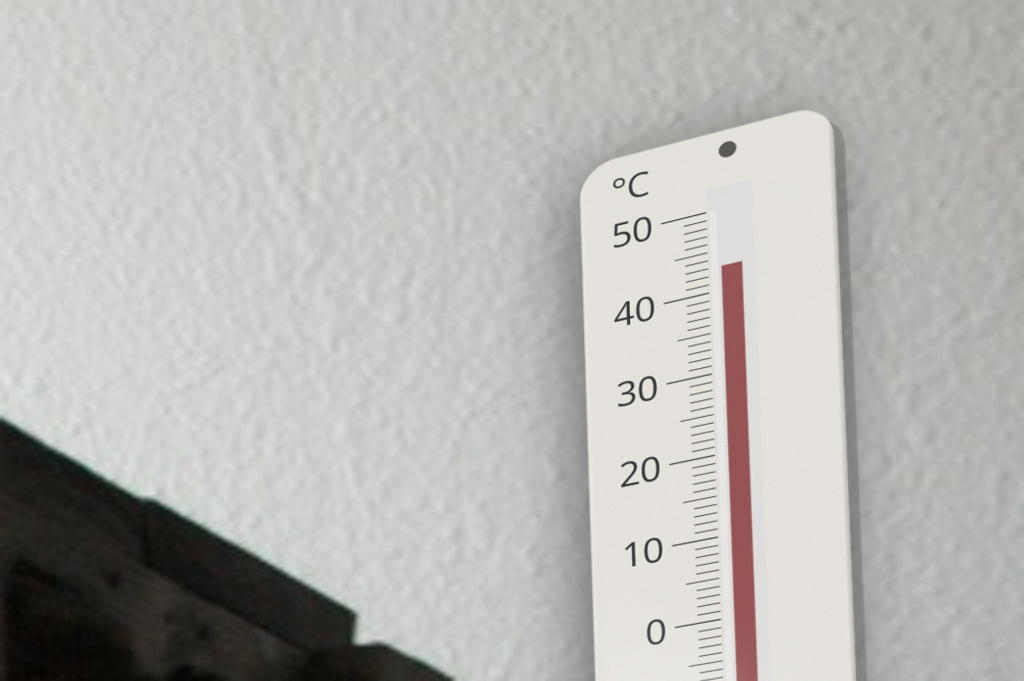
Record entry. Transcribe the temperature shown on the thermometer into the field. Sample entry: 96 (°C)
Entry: 43 (°C)
